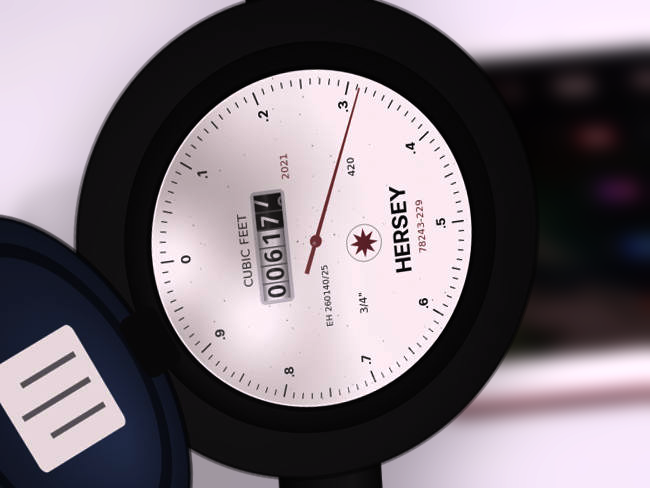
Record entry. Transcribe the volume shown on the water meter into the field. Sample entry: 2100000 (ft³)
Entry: 6177.31 (ft³)
